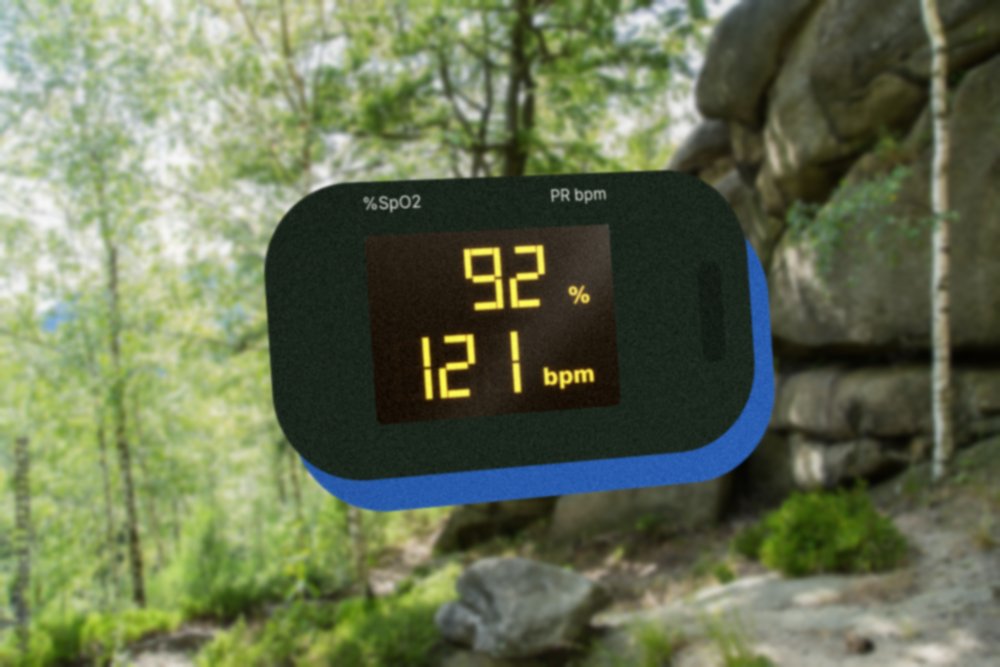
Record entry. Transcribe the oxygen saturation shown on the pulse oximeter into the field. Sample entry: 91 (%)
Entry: 92 (%)
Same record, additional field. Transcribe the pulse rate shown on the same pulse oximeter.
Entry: 121 (bpm)
